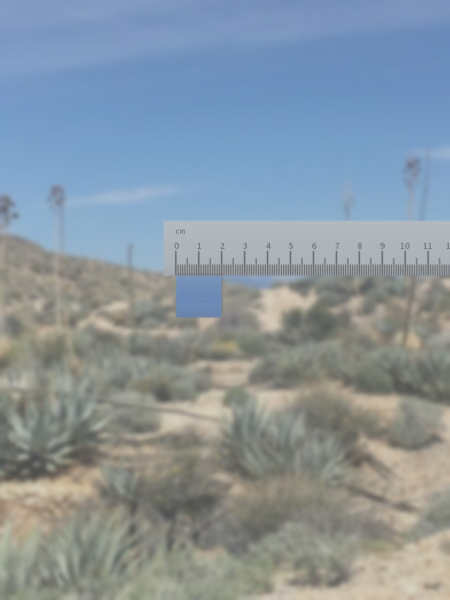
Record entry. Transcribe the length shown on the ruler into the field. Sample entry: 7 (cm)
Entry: 2 (cm)
